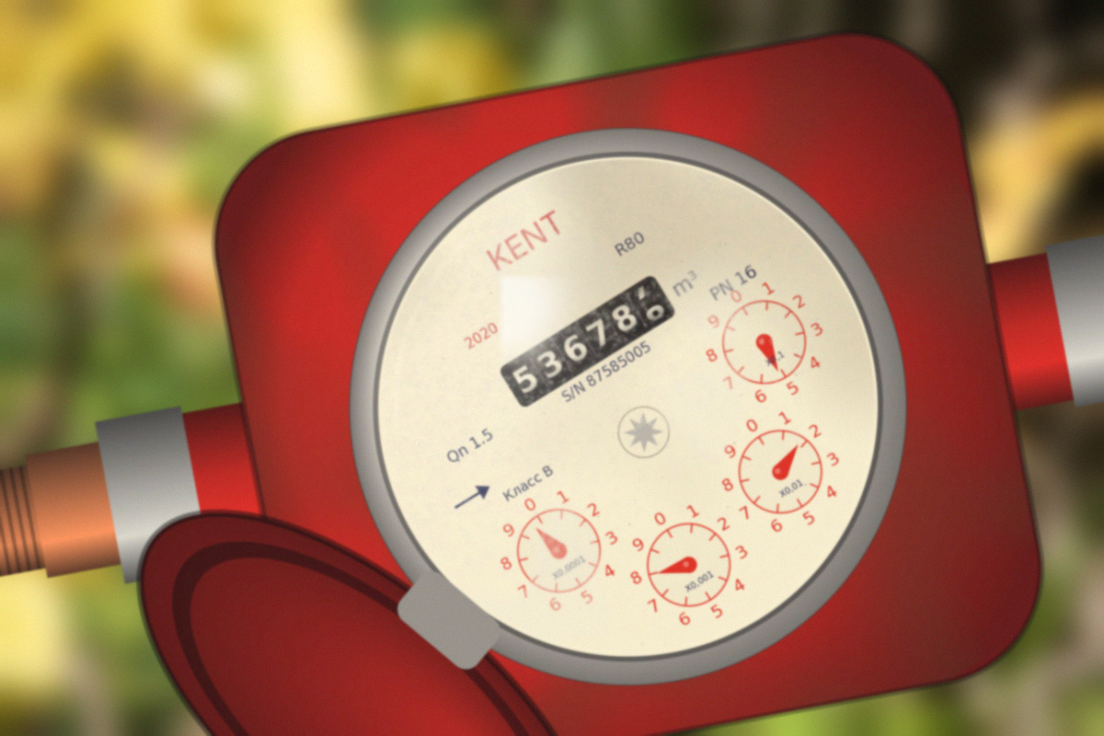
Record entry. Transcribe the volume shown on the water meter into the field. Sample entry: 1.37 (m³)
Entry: 536787.5179 (m³)
